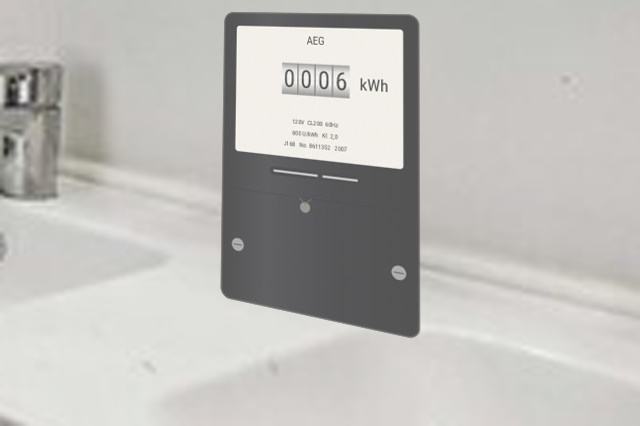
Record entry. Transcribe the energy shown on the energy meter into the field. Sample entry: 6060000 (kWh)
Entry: 6 (kWh)
